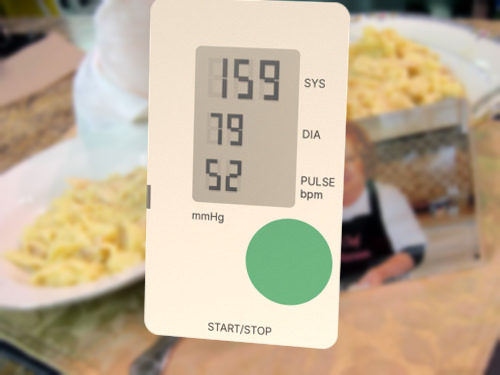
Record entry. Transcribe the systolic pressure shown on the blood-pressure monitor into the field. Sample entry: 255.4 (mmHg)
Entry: 159 (mmHg)
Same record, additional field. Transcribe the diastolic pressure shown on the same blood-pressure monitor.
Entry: 79 (mmHg)
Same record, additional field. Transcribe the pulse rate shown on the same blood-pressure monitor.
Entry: 52 (bpm)
